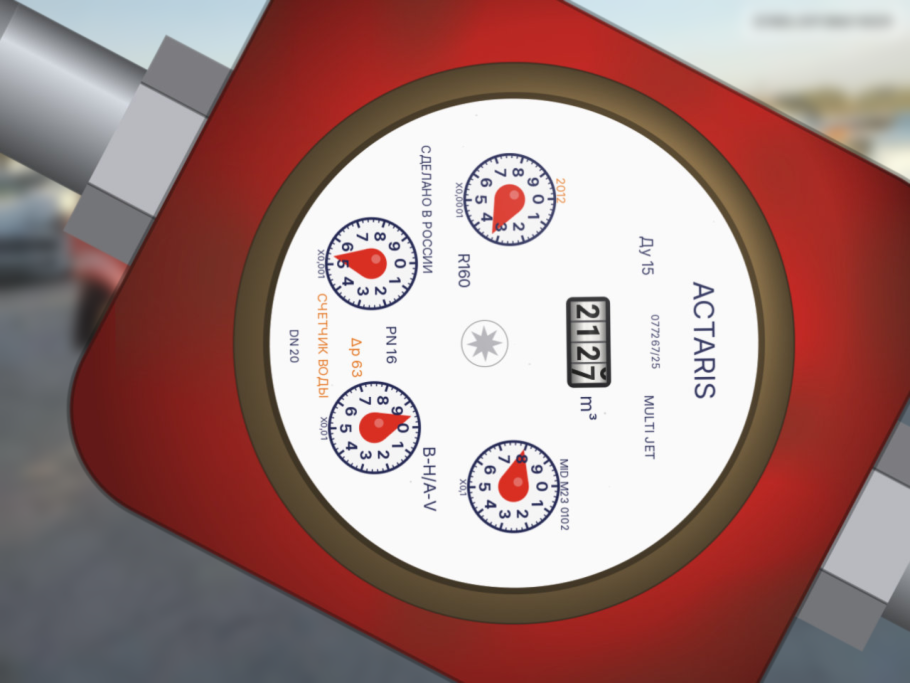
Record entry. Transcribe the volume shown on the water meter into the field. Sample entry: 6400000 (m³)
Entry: 2126.7953 (m³)
